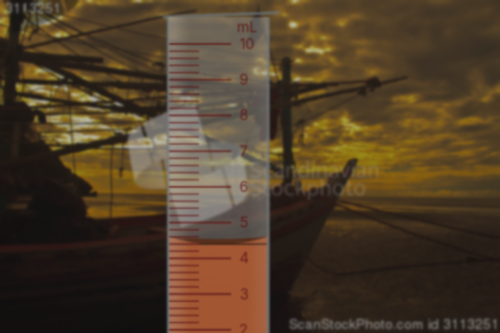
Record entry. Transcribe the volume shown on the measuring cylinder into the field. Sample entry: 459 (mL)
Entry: 4.4 (mL)
